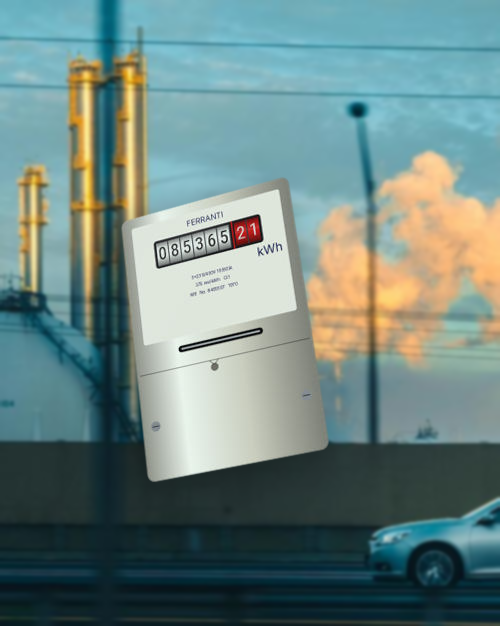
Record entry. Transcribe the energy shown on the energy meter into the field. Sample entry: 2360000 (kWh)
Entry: 85365.21 (kWh)
